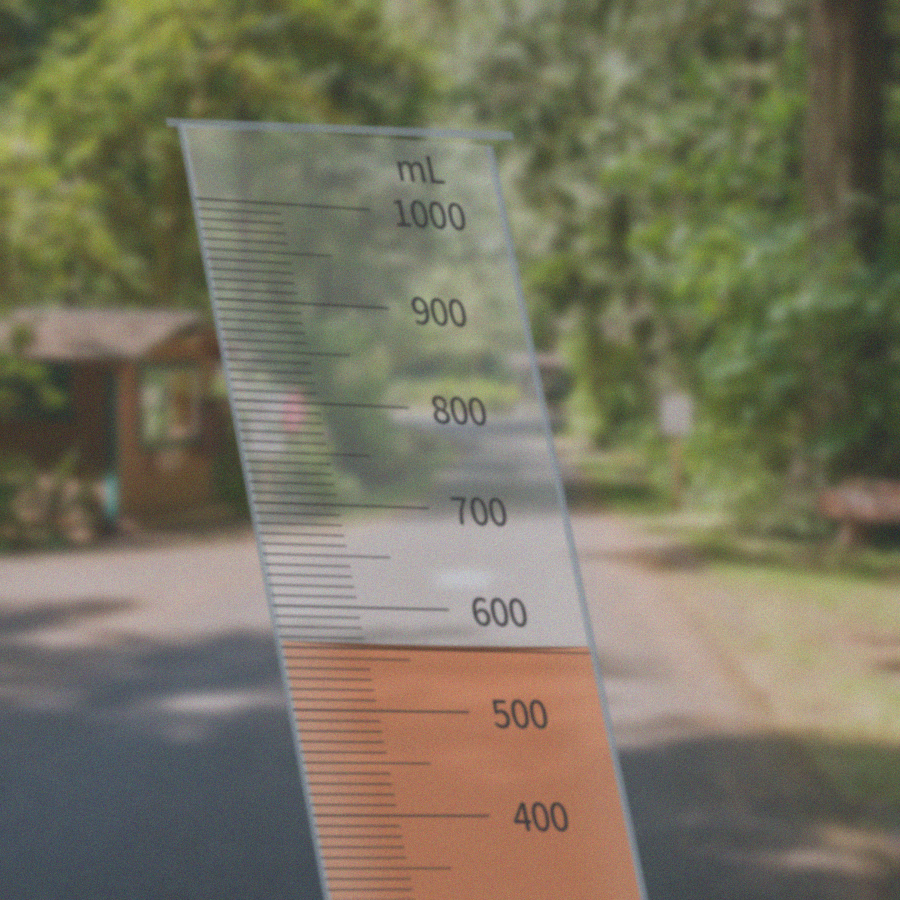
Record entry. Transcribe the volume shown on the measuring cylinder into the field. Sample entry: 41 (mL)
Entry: 560 (mL)
